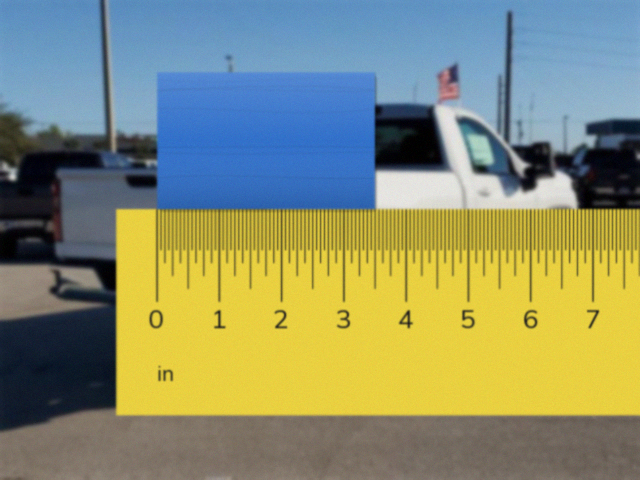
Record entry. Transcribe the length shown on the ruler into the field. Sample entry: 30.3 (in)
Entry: 3.5 (in)
